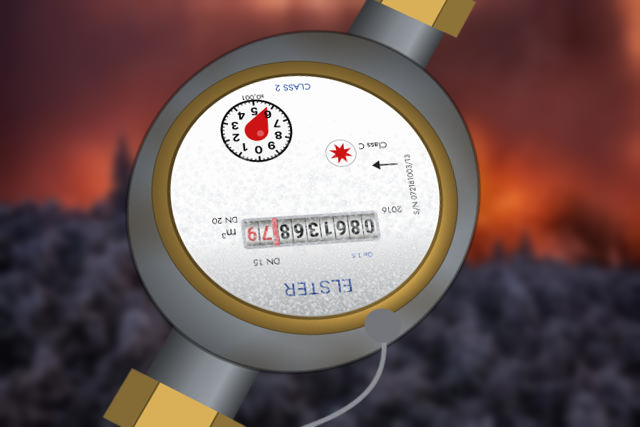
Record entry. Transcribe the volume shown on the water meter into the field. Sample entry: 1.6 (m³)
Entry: 861368.795 (m³)
